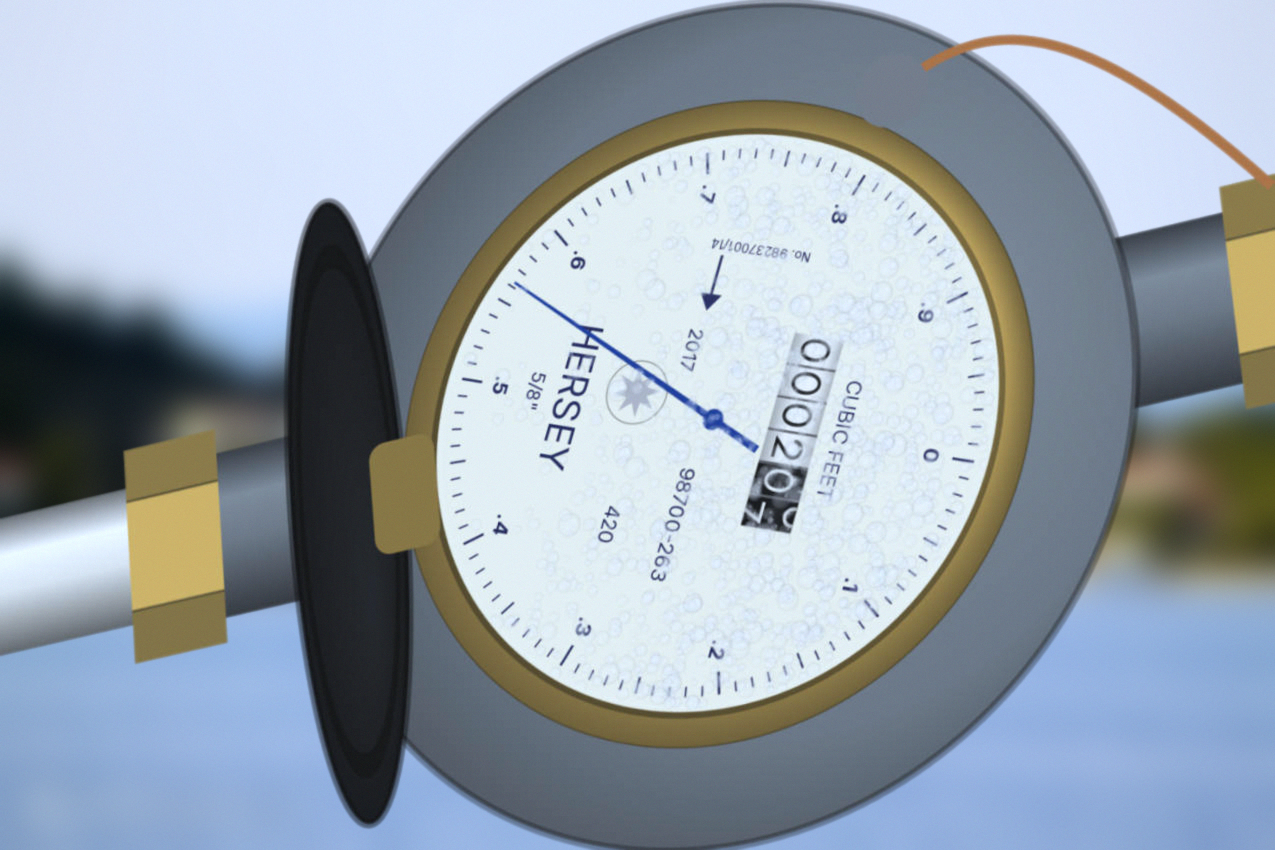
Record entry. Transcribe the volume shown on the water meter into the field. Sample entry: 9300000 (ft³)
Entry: 206.56 (ft³)
